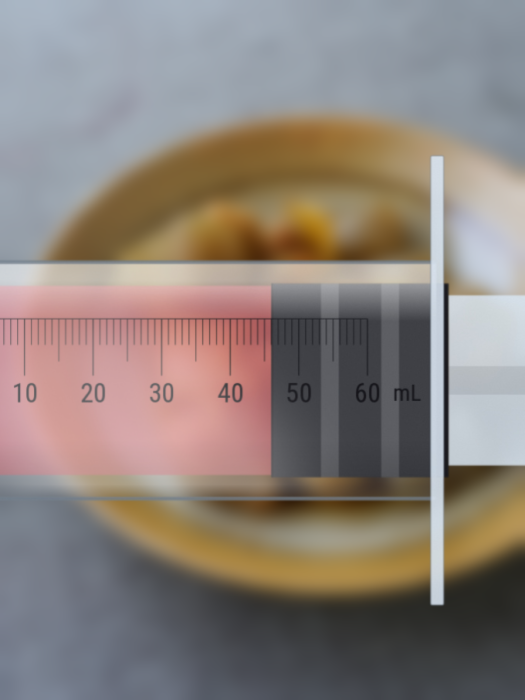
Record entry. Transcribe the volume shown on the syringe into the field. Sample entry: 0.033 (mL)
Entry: 46 (mL)
